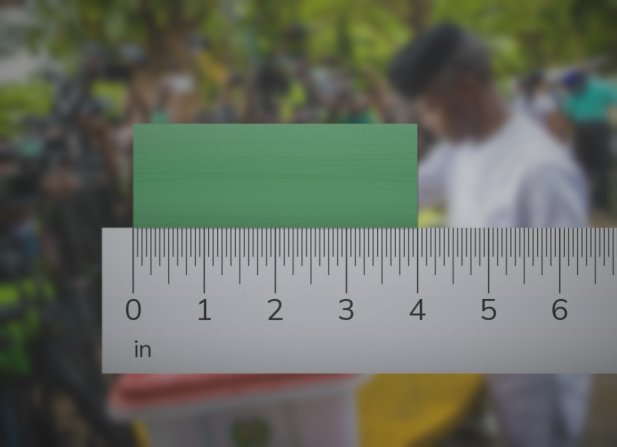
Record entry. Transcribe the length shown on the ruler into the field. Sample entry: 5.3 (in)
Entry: 4 (in)
